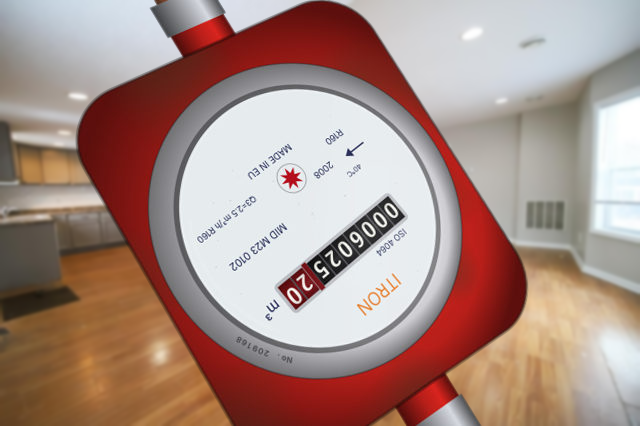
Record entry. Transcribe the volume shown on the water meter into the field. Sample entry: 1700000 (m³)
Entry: 6025.20 (m³)
